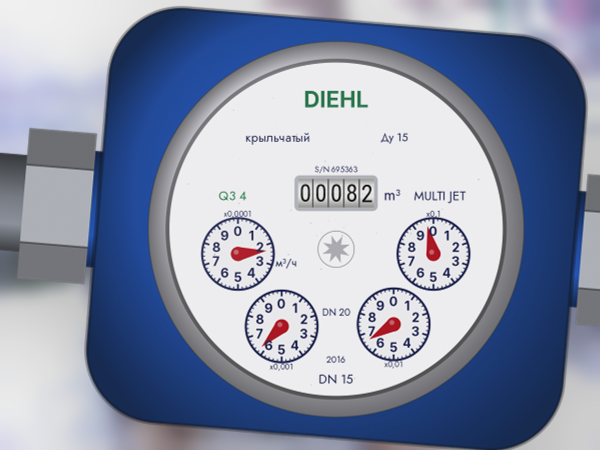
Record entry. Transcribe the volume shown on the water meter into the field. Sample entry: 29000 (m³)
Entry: 81.9662 (m³)
